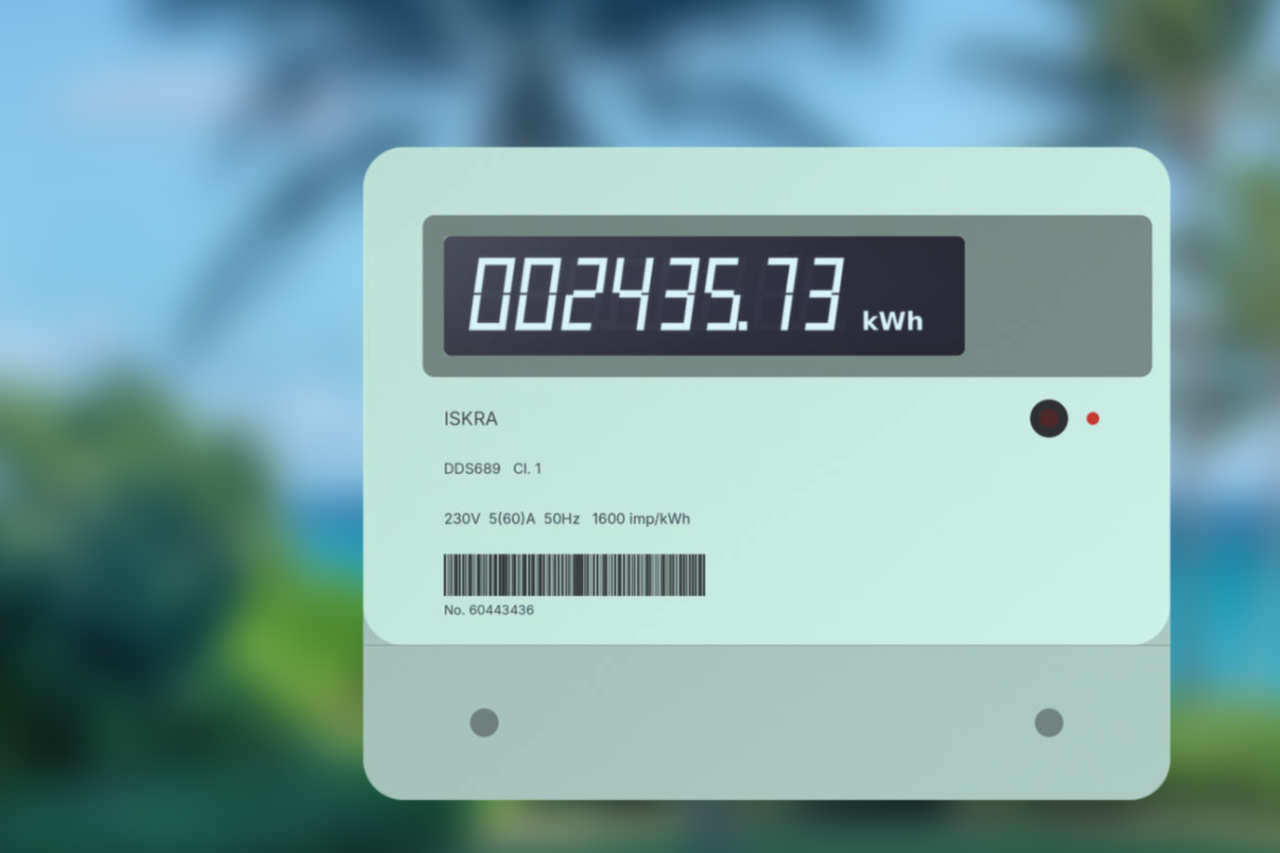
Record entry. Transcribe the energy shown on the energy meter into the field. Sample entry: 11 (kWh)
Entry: 2435.73 (kWh)
